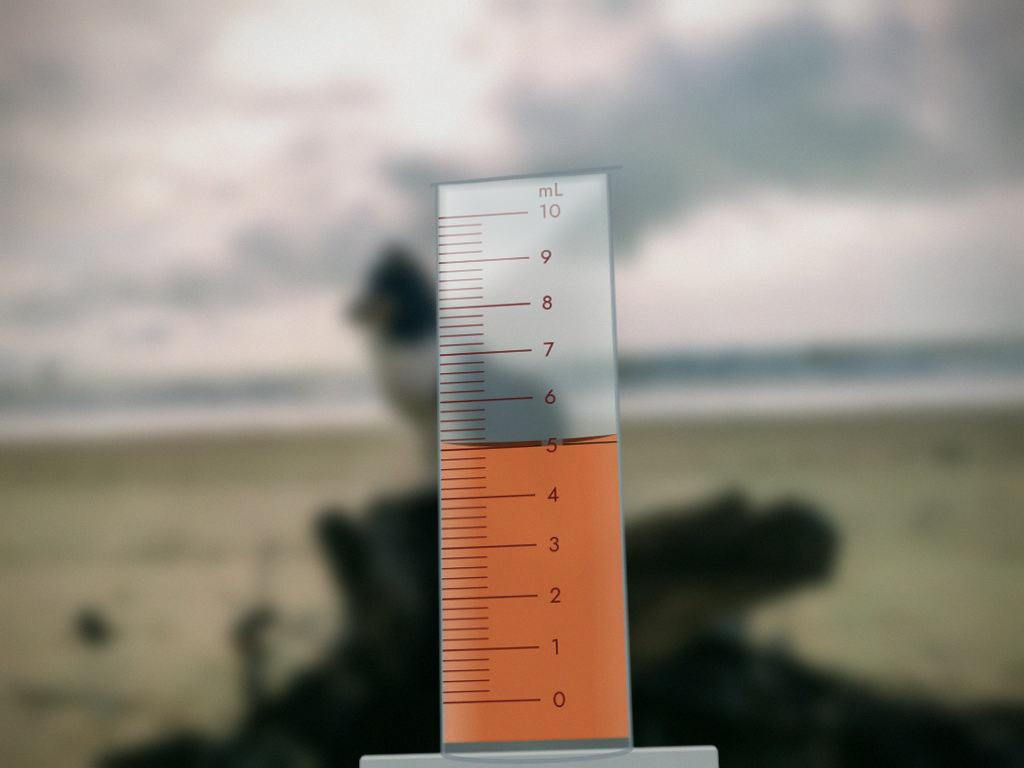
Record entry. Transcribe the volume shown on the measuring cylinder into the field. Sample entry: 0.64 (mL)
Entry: 5 (mL)
